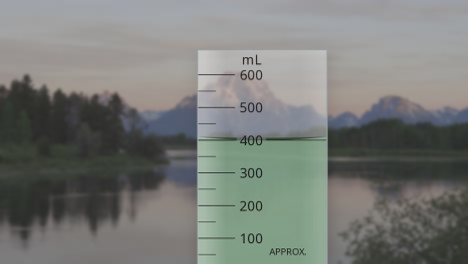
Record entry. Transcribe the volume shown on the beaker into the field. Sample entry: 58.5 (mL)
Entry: 400 (mL)
